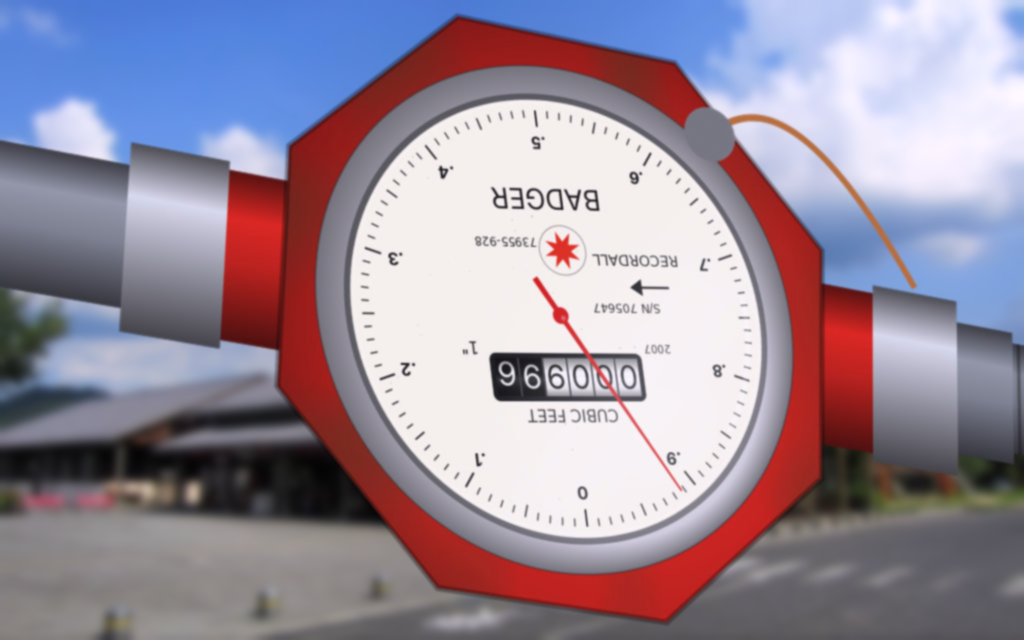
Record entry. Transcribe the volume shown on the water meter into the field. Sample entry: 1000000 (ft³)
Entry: 995.91 (ft³)
